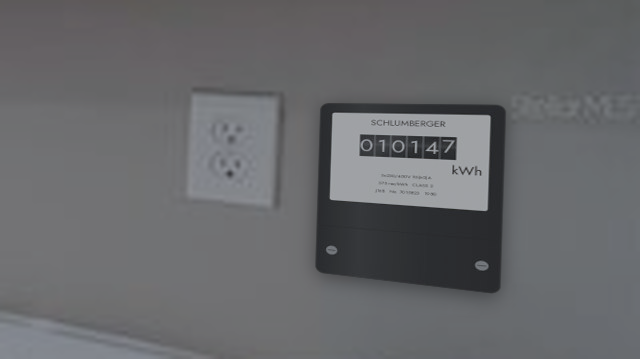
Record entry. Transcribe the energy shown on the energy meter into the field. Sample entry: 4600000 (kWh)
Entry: 10147 (kWh)
